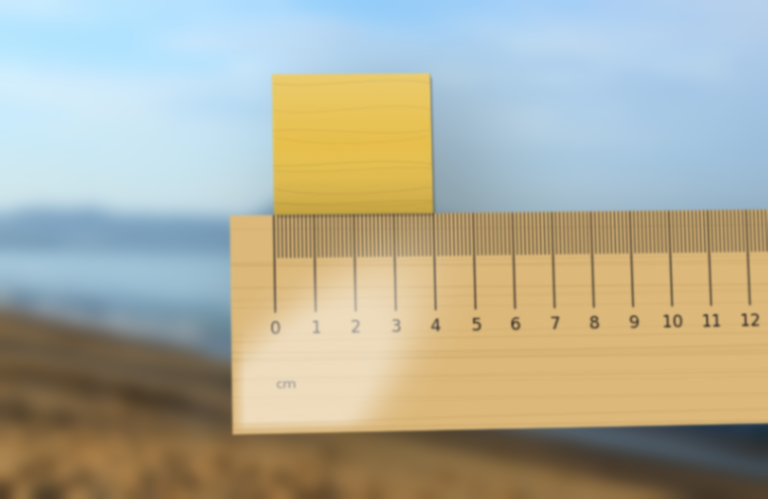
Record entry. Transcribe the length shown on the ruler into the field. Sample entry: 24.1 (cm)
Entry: 4 (cm)
